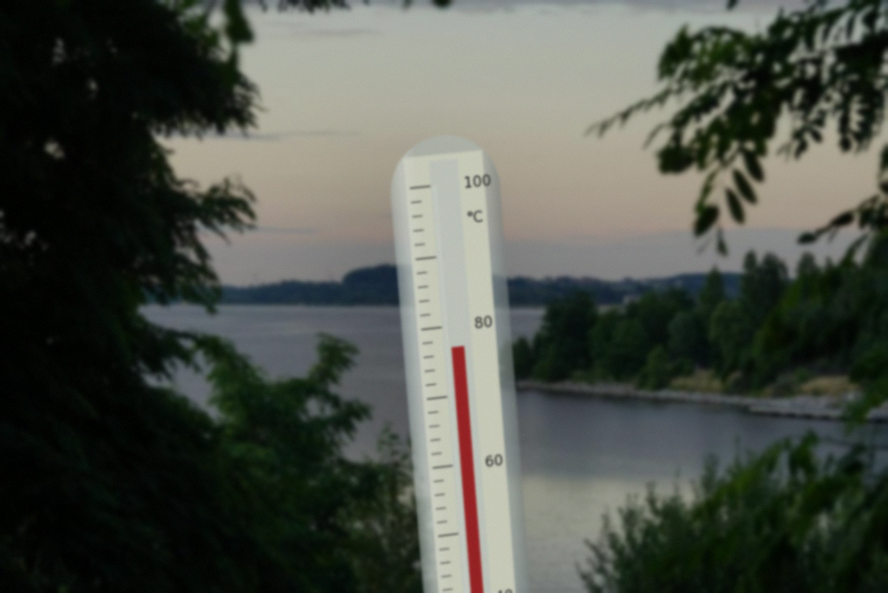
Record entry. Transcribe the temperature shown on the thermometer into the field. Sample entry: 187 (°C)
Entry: 77 (°C)
